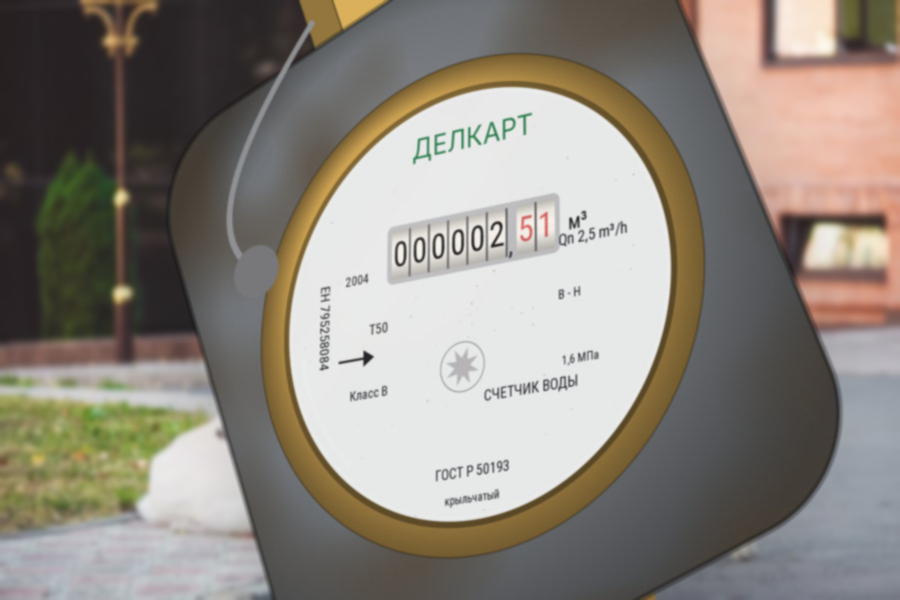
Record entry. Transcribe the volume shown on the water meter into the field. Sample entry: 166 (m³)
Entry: 2.51 (m³)
